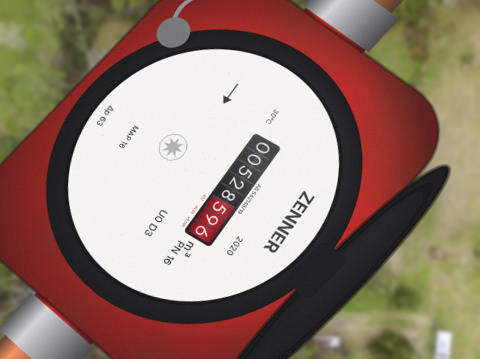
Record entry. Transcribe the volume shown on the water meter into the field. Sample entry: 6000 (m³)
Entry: 528.596 (m³)
